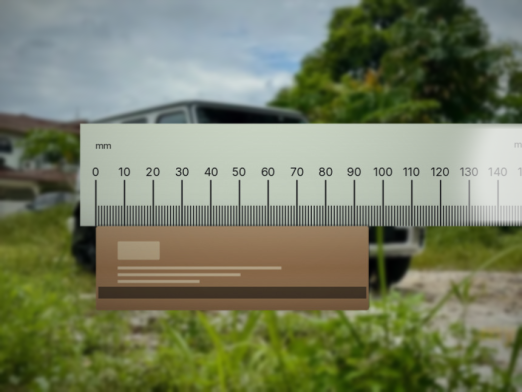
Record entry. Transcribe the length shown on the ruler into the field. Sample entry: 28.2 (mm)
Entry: 95 (mm)
